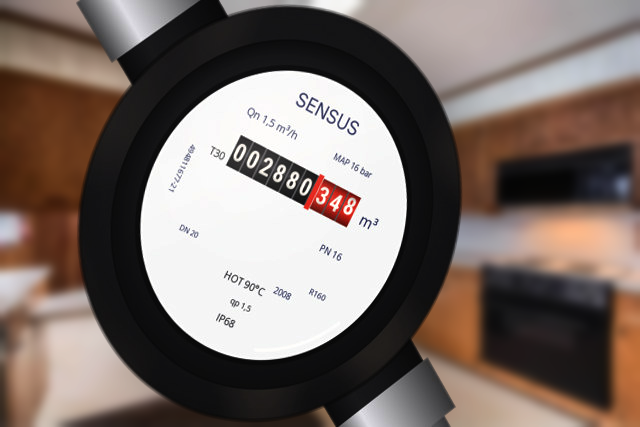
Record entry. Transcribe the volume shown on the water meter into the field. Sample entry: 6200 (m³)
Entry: 2880.348 (m³)
